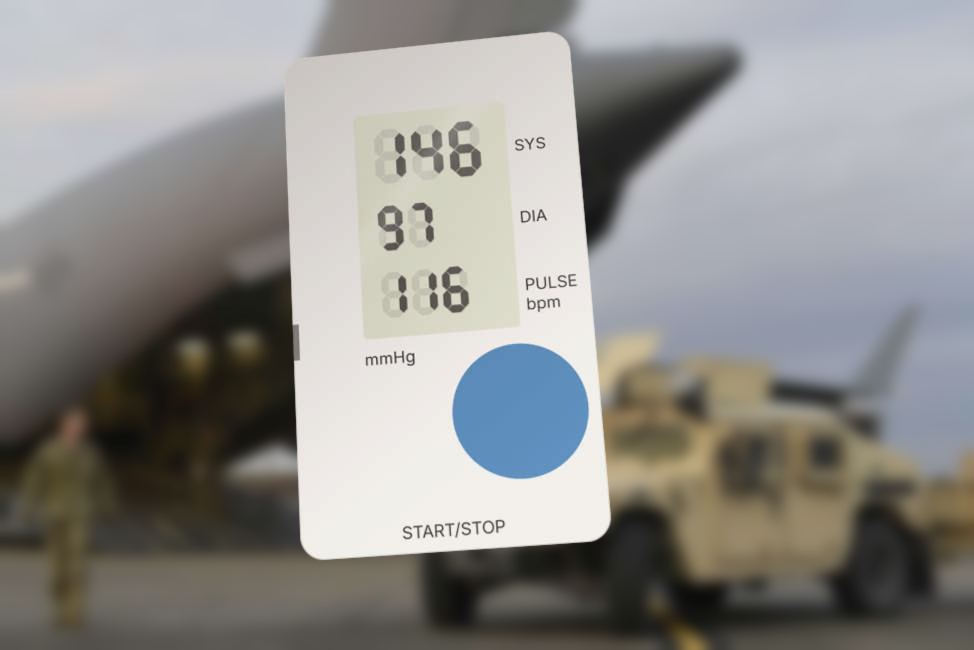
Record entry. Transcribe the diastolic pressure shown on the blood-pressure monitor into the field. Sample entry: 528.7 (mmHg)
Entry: 97 (mmHg)
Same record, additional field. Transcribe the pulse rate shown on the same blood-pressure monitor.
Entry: 116 (bpm)
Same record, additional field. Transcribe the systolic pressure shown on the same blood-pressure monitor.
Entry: 146 (mmHg)
